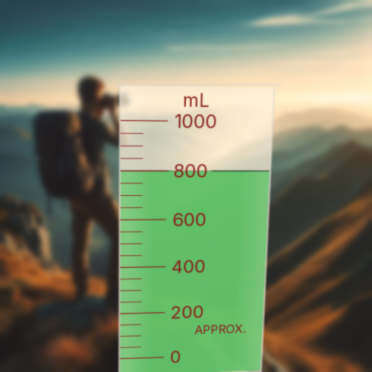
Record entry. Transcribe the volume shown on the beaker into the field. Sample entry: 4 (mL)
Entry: 800 (mL)
